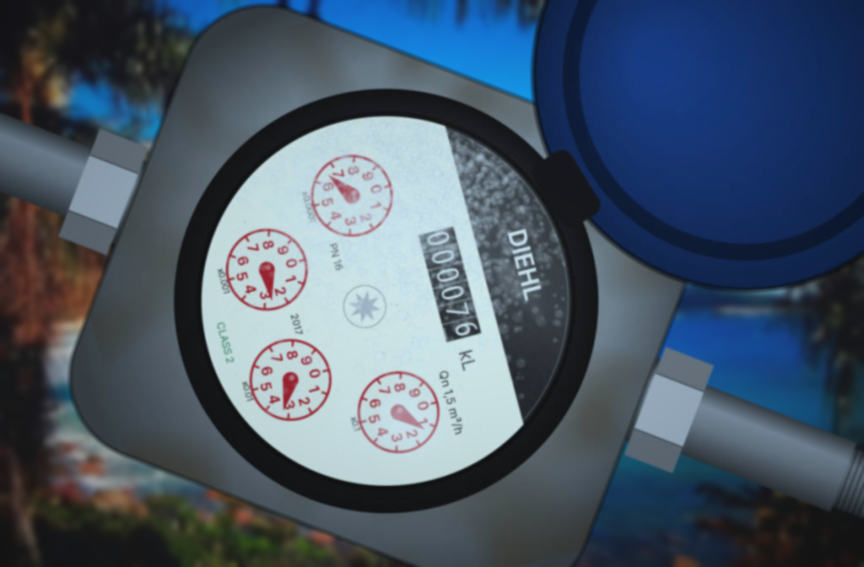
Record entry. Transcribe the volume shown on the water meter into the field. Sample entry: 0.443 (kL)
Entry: 76.1326 (kL)
